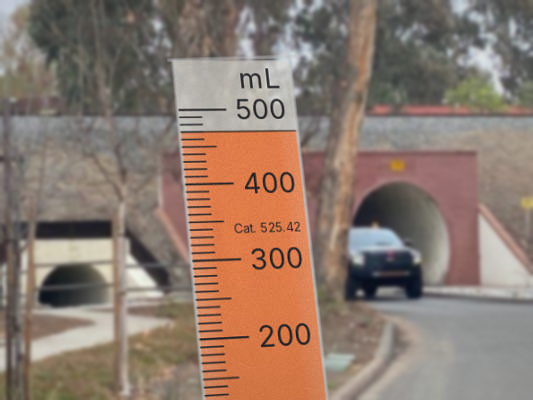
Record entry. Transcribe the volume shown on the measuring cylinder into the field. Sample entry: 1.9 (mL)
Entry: 470 (mL)
